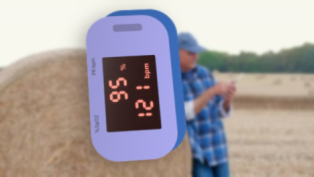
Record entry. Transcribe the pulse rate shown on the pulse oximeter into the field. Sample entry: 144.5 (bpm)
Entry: 121 (bpm)
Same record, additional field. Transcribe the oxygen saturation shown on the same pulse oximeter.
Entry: 95 (%)
